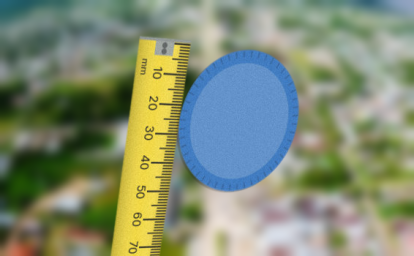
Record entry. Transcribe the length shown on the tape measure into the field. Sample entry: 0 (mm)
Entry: 50 (mm)
